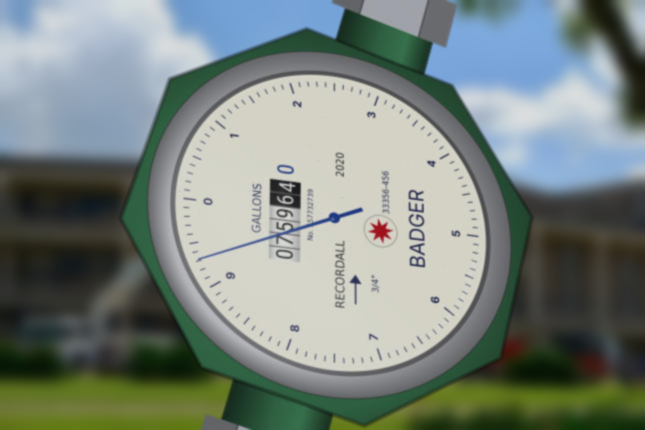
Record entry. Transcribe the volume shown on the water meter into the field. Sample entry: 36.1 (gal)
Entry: 759639.3 (gal)
